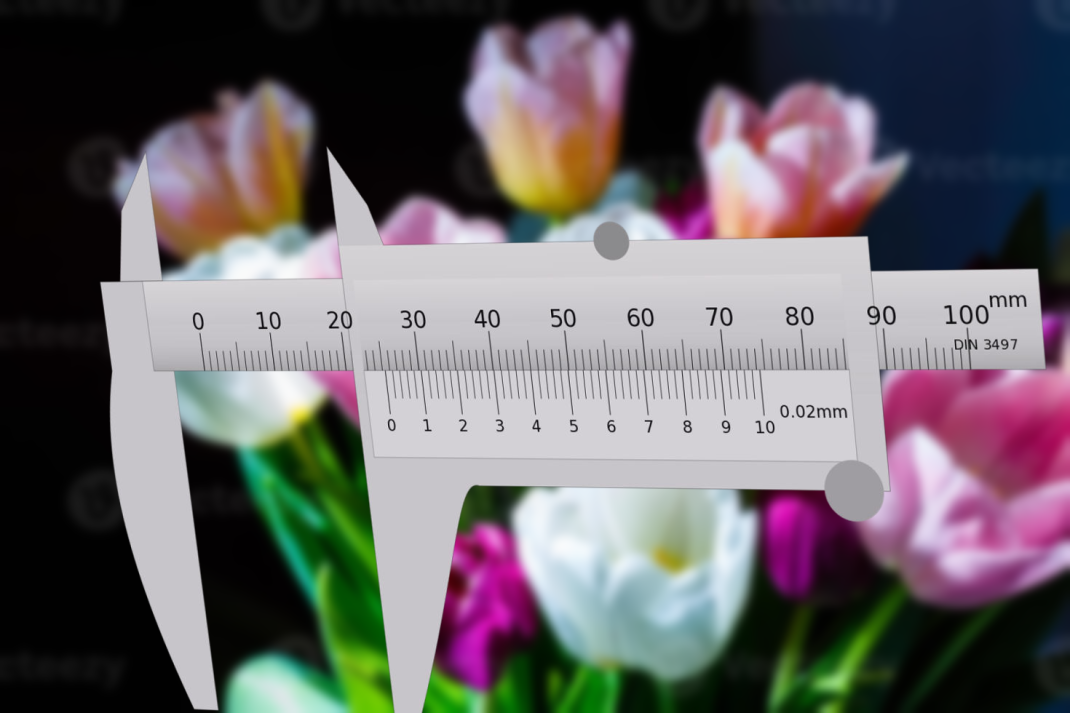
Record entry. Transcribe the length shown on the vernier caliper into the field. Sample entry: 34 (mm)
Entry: 25.4 (mm)
